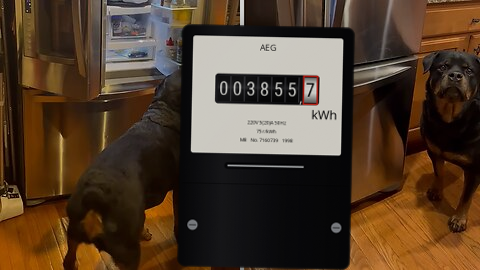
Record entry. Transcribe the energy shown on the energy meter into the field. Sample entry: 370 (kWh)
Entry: 3855.7 (kWh)
